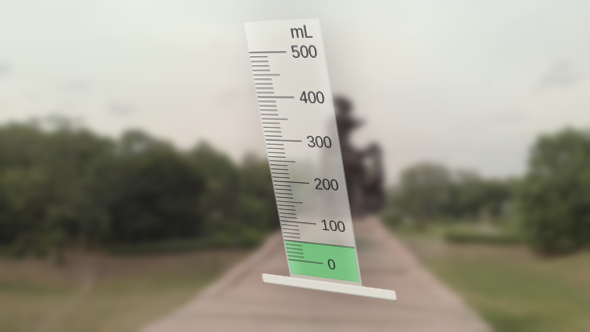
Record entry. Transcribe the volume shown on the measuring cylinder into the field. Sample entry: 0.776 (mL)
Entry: 50 (mL)
